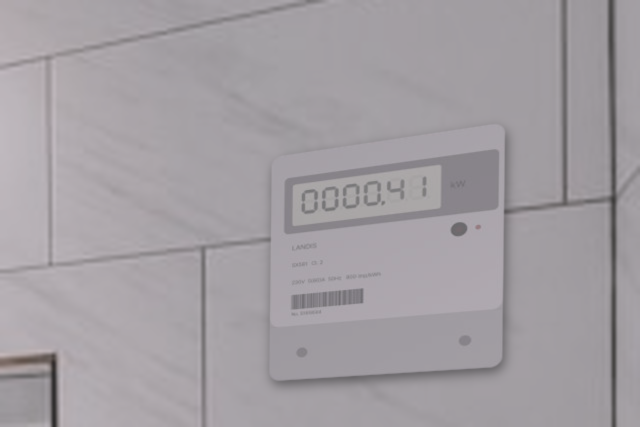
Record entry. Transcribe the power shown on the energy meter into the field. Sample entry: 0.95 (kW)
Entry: 0.41 (kW)
